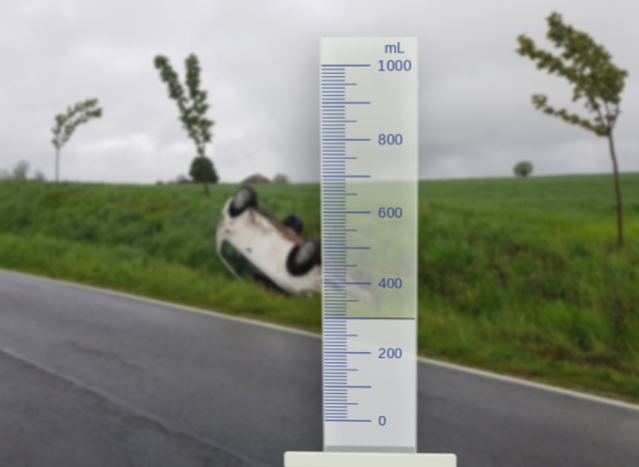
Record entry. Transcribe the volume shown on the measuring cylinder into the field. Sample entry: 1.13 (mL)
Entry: 300 (mL)
